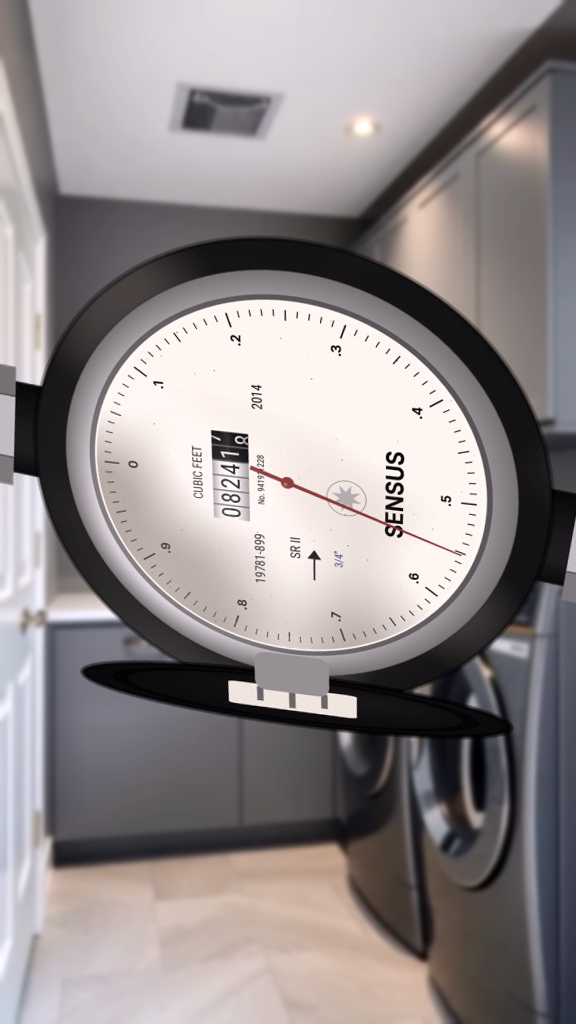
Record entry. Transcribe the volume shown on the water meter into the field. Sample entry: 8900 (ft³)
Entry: 82417.55 (ft³)
